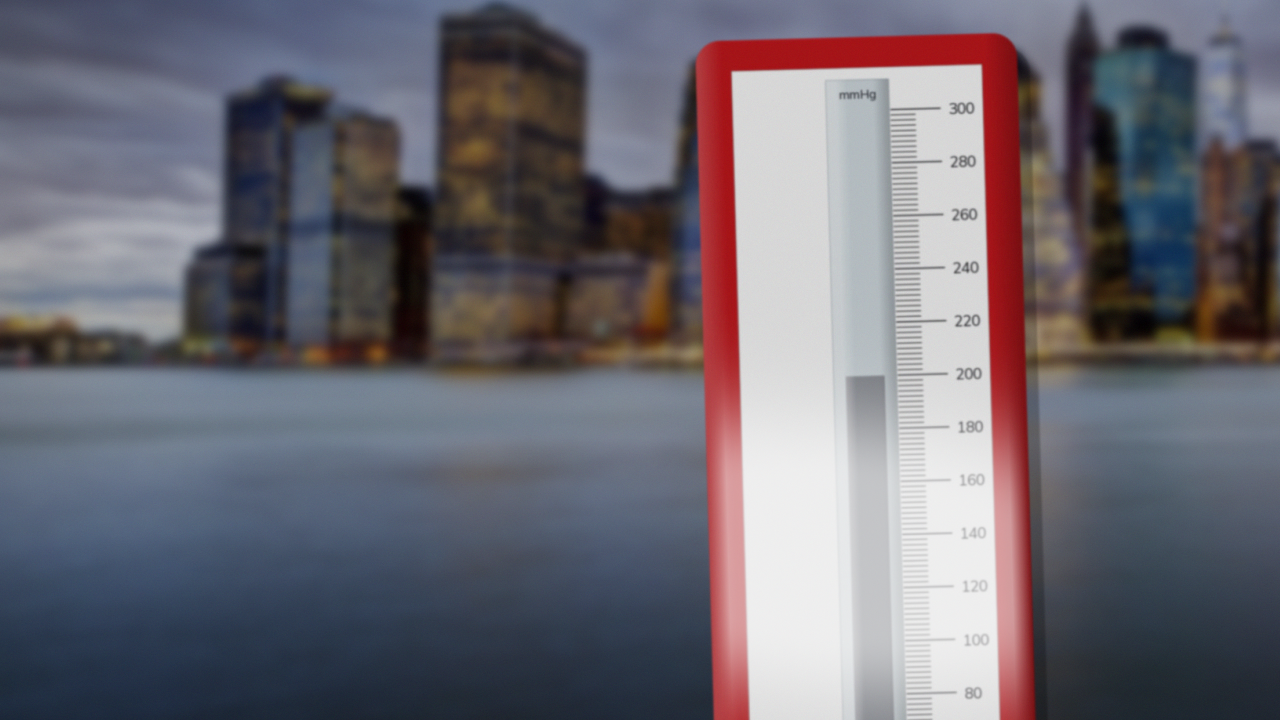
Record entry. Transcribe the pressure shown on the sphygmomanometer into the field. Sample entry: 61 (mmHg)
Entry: 200 (mmHg)
